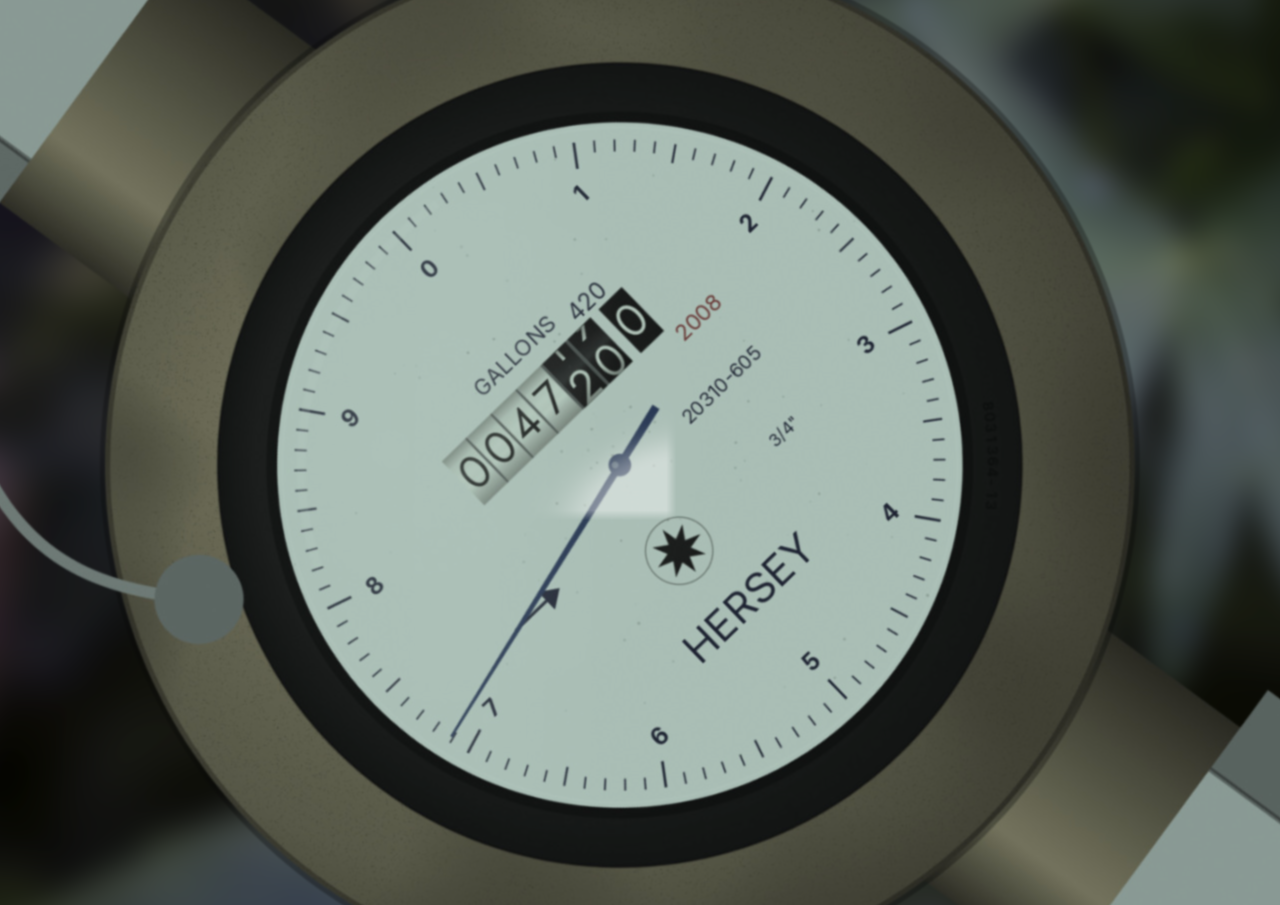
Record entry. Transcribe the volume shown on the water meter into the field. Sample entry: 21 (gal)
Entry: 47197.1 (gal)
